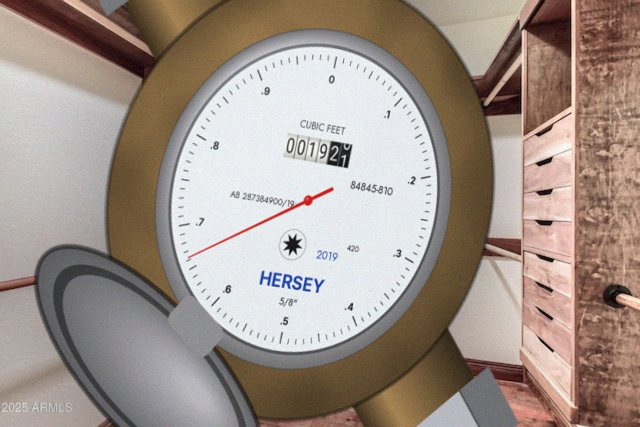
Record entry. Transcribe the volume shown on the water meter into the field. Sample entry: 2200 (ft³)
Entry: 1920.66 (ft³)
